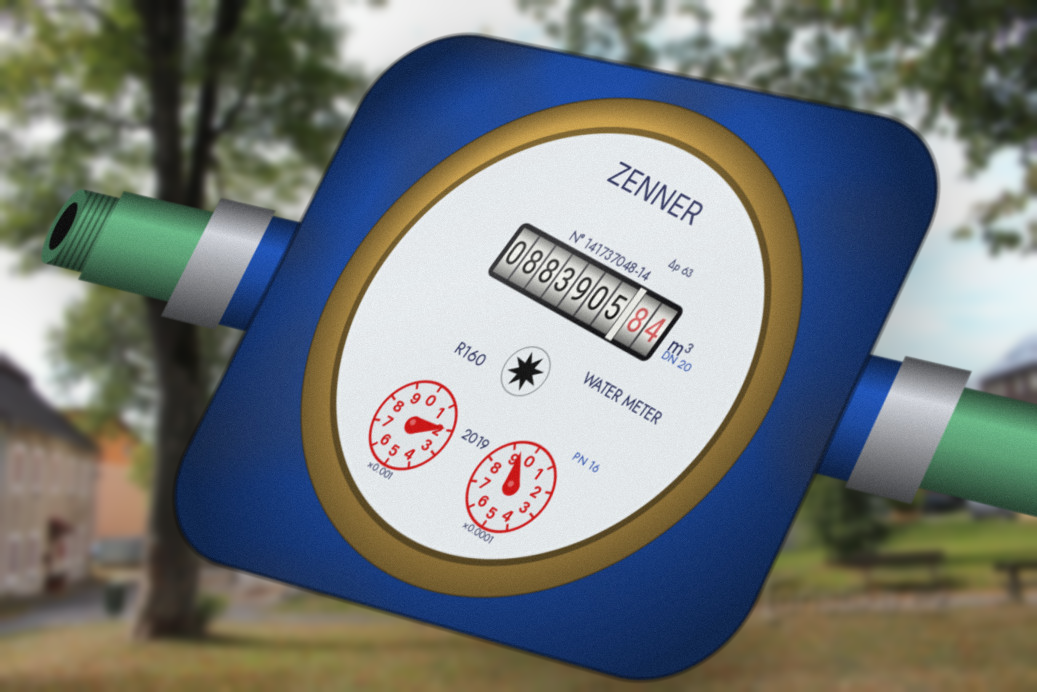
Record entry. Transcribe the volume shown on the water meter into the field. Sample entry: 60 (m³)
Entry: 883905.8419 (m³)
